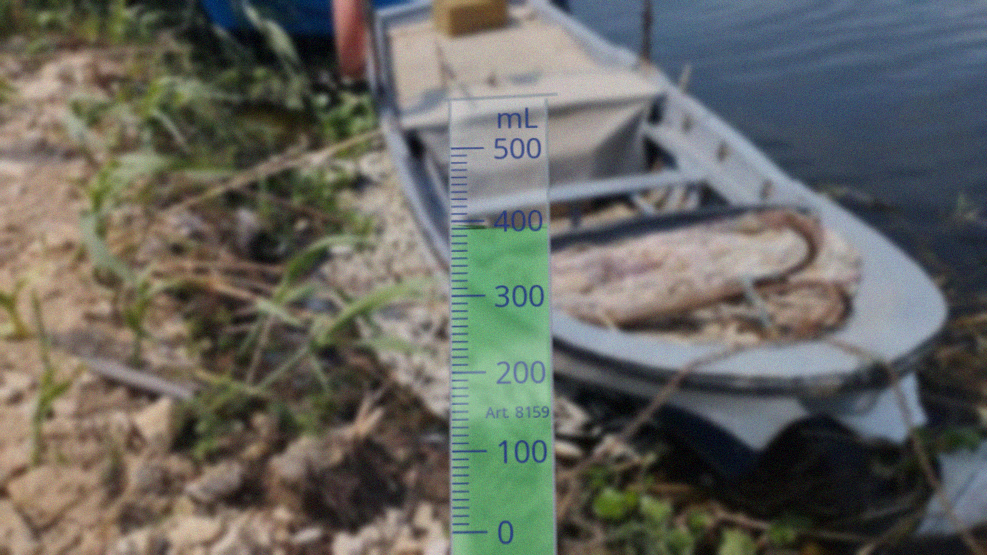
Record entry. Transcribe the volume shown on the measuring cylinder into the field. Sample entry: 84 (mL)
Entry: 390 (mL)
